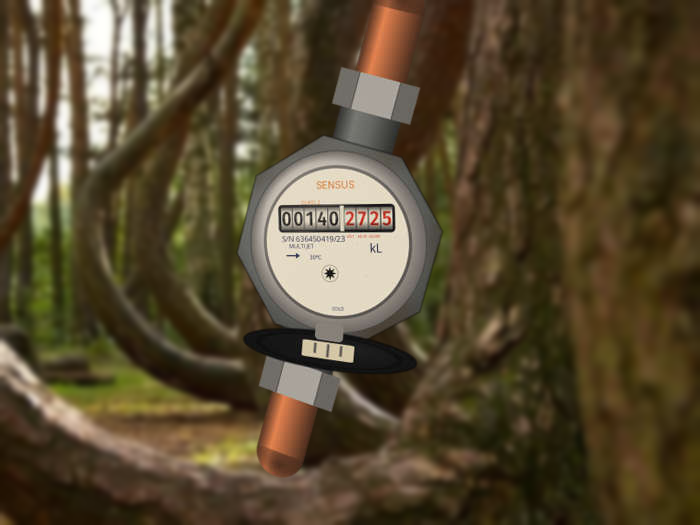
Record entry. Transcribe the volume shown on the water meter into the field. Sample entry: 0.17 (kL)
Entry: 140.2725 (kL)
